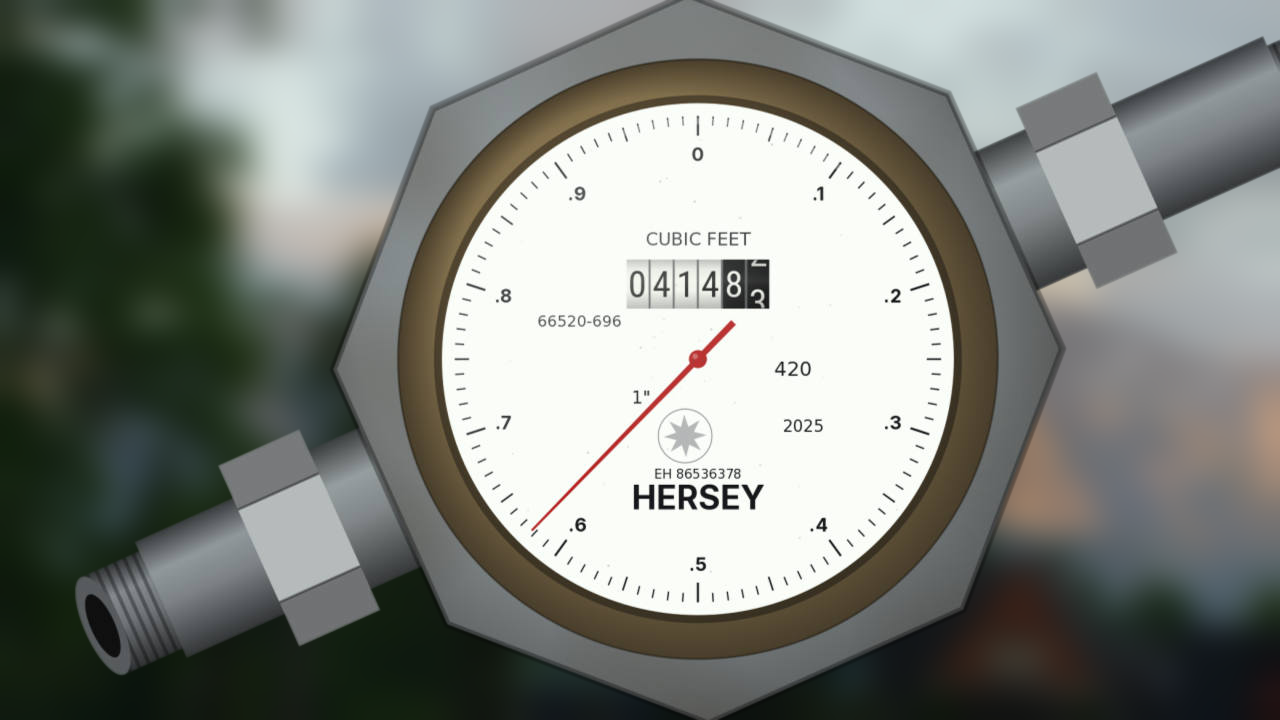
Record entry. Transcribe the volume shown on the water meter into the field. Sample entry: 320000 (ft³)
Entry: 41482.62 (ft³)
